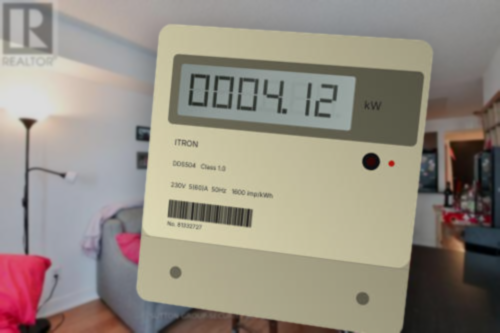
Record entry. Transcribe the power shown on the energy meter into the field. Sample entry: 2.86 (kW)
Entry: 4.12 (kW)
